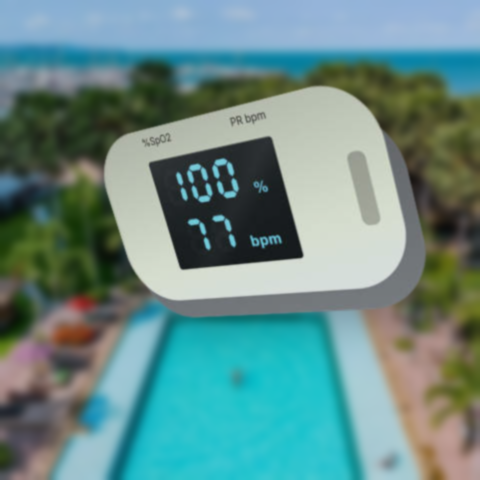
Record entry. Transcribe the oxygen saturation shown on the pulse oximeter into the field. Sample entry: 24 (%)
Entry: 100 (%)
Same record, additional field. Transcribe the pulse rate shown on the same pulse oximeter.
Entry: 77 (bpm)
